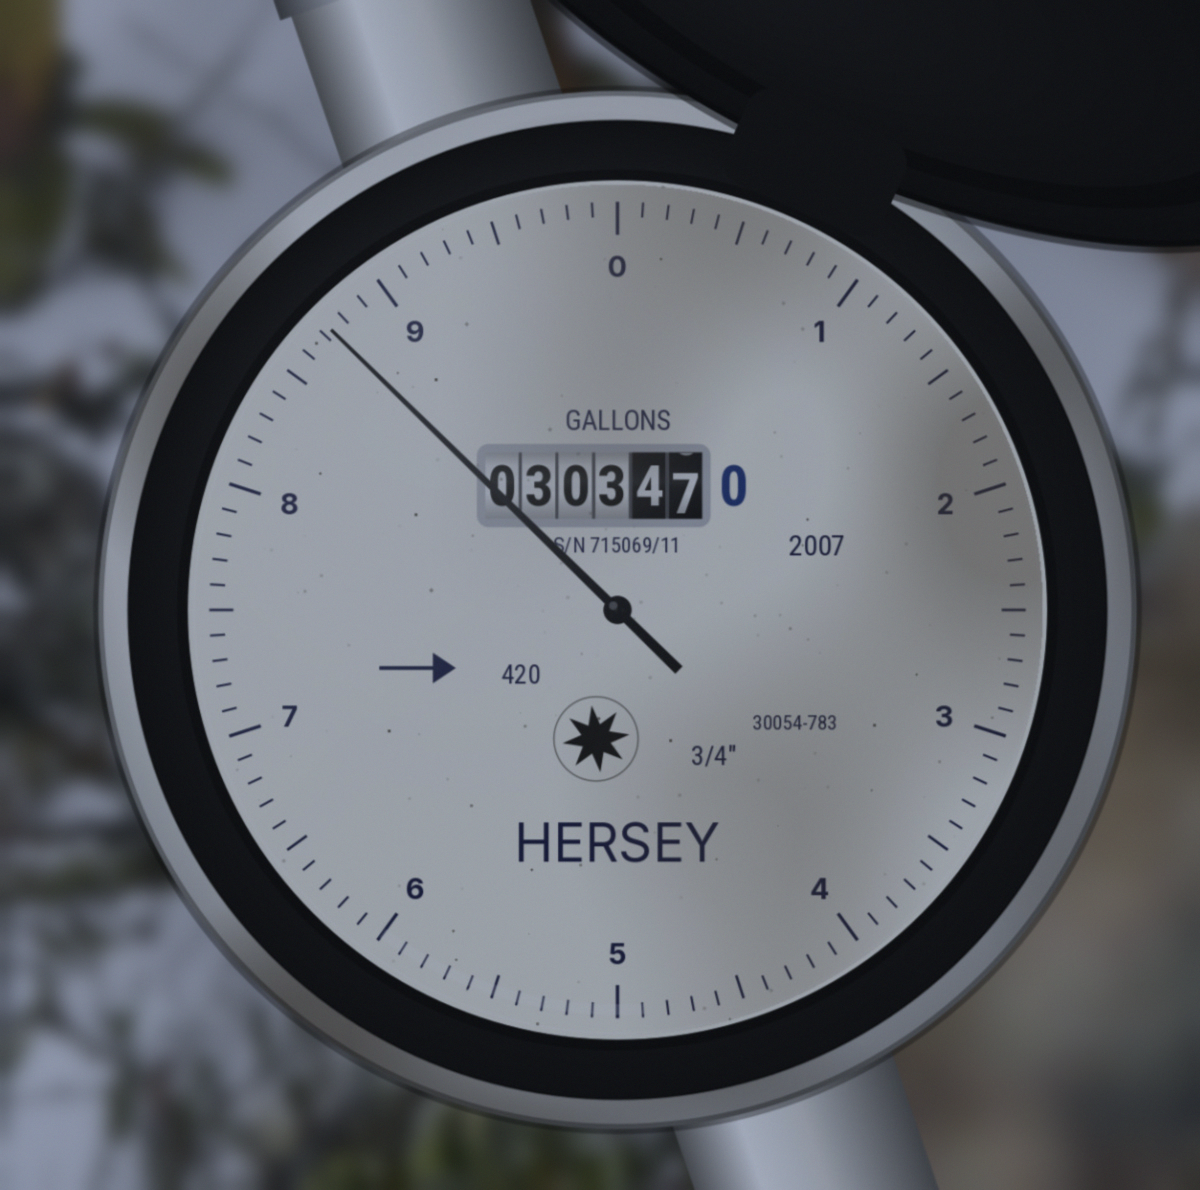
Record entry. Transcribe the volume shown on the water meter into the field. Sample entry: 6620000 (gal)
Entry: 303468.7 (gal)
